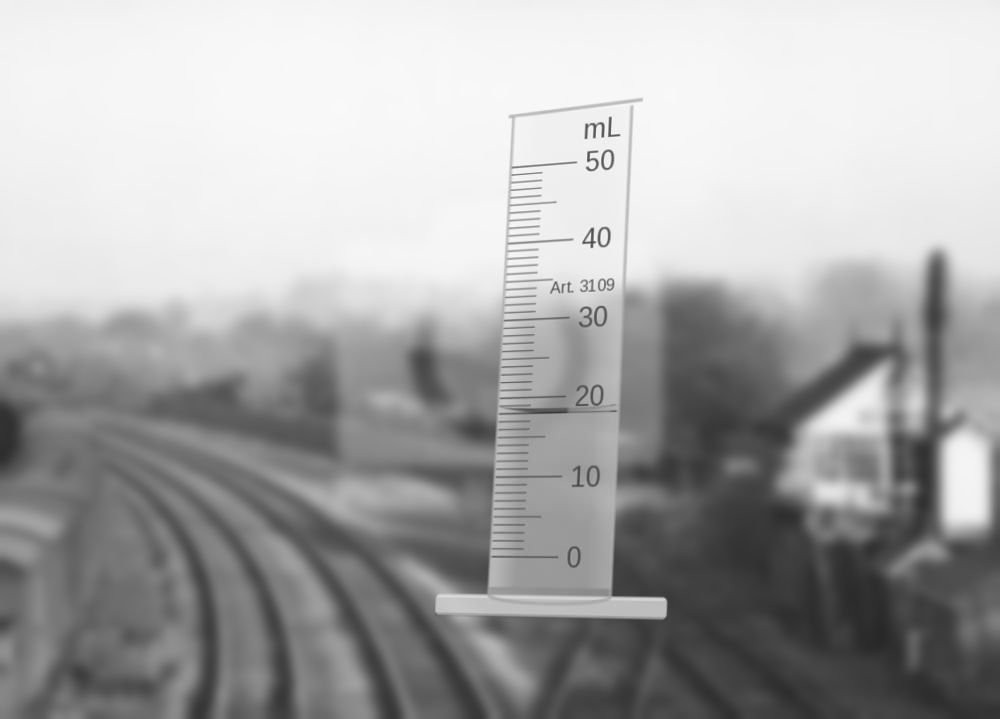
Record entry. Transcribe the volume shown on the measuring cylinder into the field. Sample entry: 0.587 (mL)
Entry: 18 (mL)
